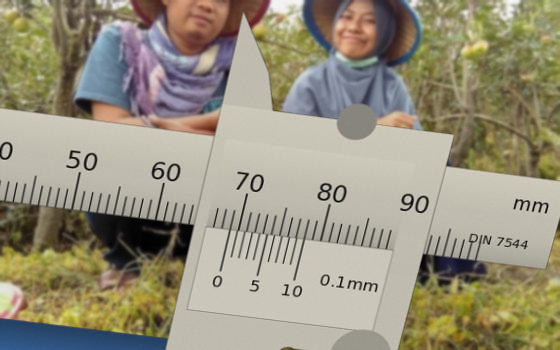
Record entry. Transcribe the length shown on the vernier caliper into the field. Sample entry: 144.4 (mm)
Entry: 69.0 (mm)
